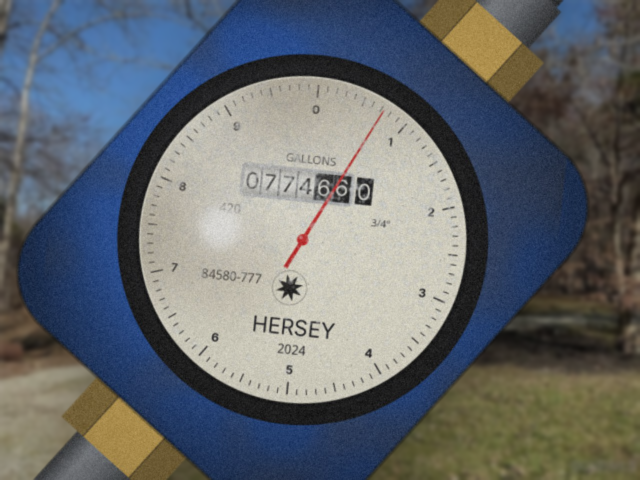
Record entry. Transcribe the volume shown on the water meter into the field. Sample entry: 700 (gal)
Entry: 774660.7 (gal)
